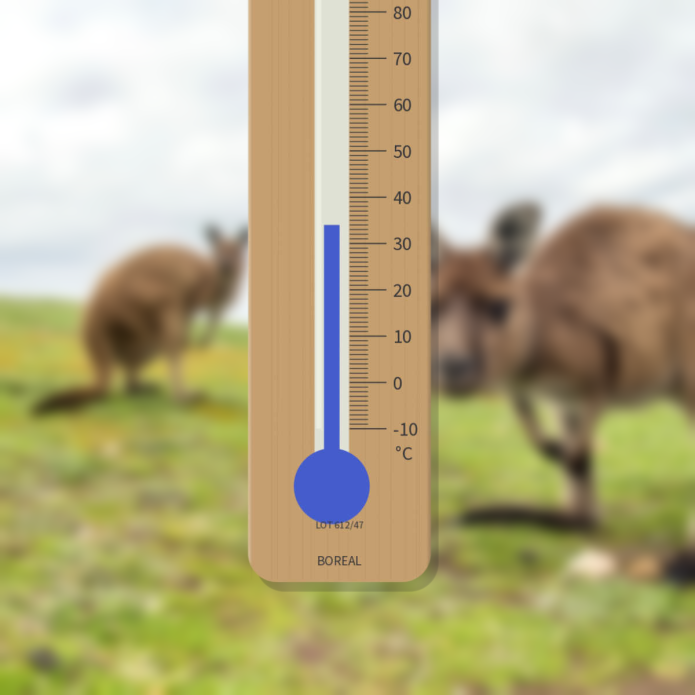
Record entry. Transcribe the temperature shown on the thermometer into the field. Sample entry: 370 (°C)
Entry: 34 (°C)
